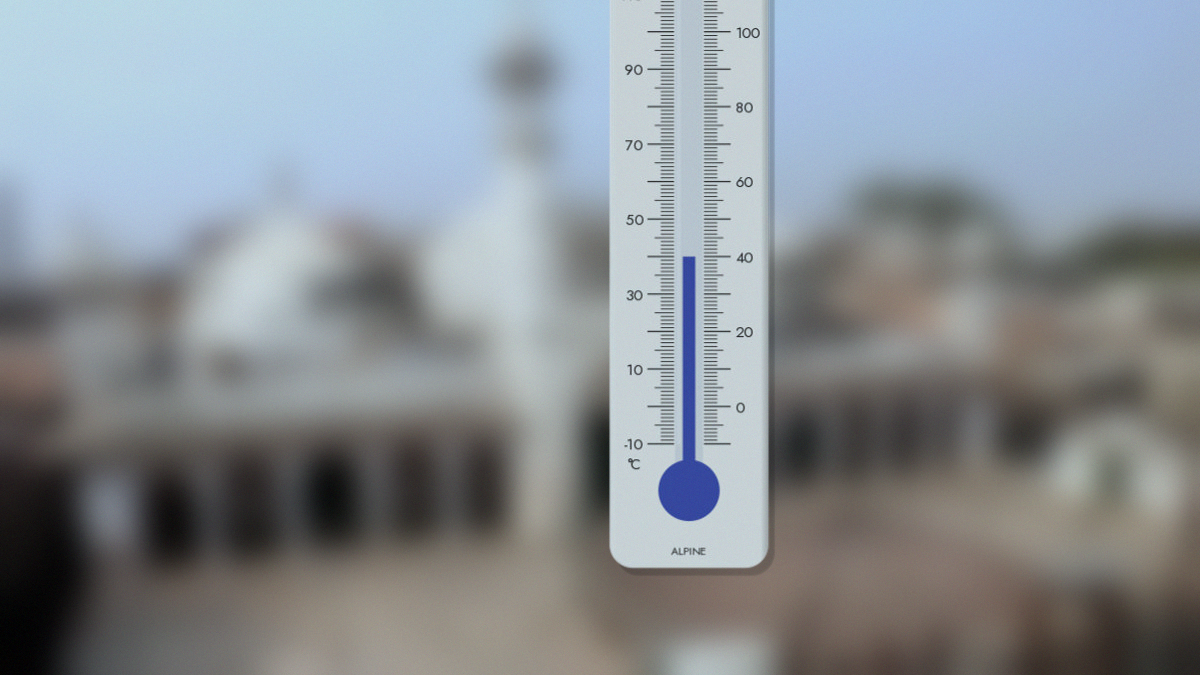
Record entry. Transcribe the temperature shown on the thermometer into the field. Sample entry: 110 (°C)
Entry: 40 (°C)
